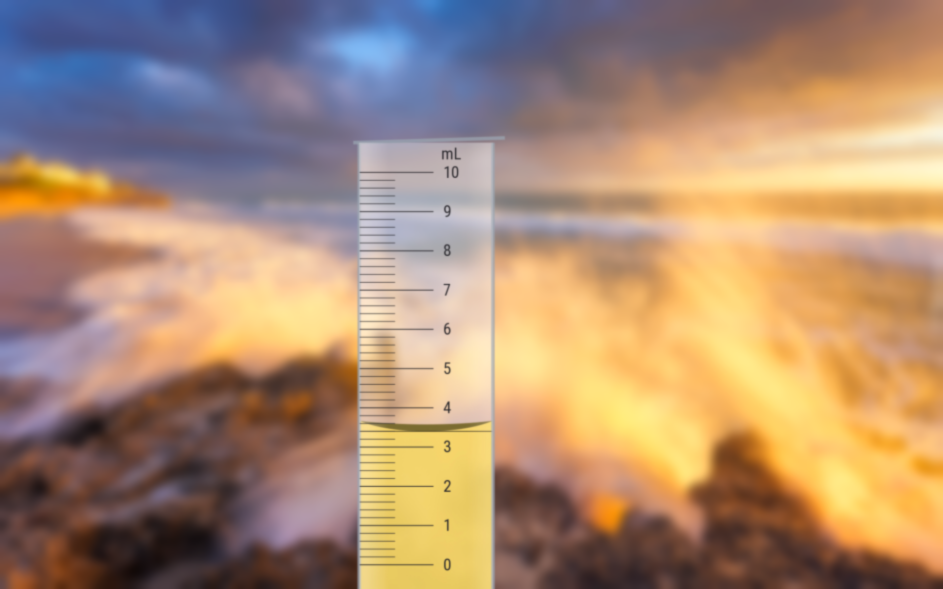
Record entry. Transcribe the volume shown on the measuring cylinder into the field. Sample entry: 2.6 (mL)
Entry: 3.4 (mL)
